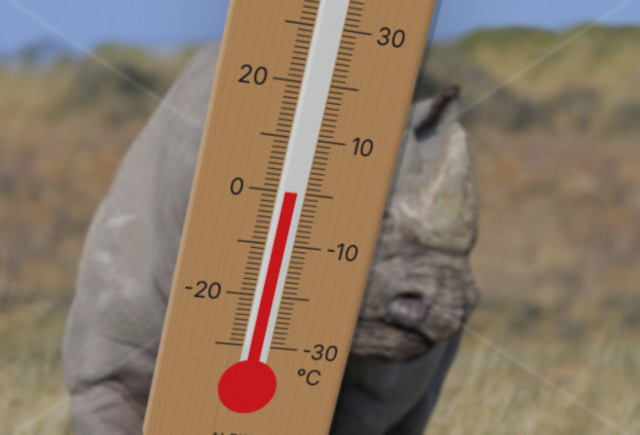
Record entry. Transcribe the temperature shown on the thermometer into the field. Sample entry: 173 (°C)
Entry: 0 (°C)
